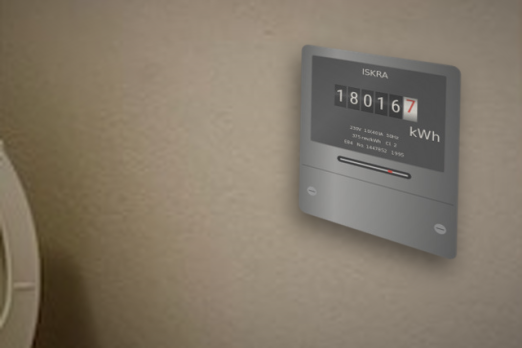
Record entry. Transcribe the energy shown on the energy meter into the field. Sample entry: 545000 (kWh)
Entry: 18016.7 (kWh)
